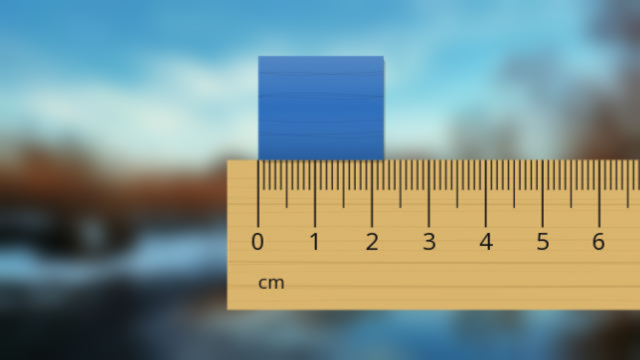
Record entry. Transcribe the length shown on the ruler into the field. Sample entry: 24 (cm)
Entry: 2.2 (cm)
